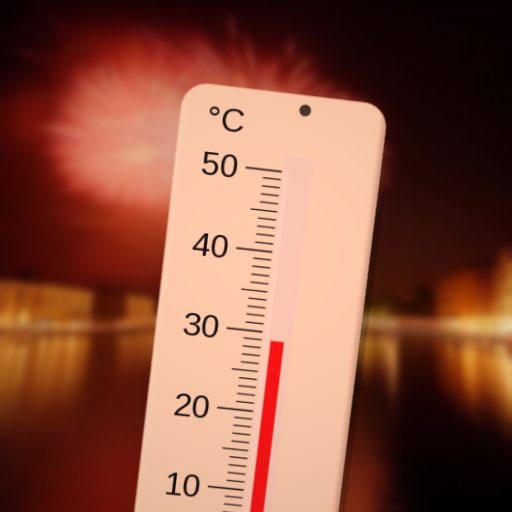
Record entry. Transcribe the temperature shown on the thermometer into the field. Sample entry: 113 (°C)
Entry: 29 (°C)
